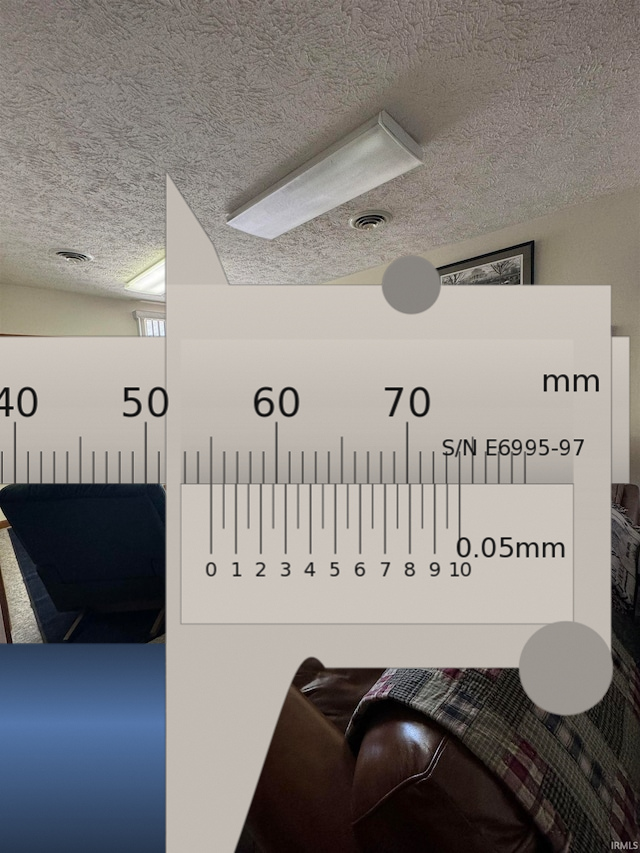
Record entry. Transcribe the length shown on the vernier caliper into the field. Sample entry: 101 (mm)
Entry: 55.0 (mm)
